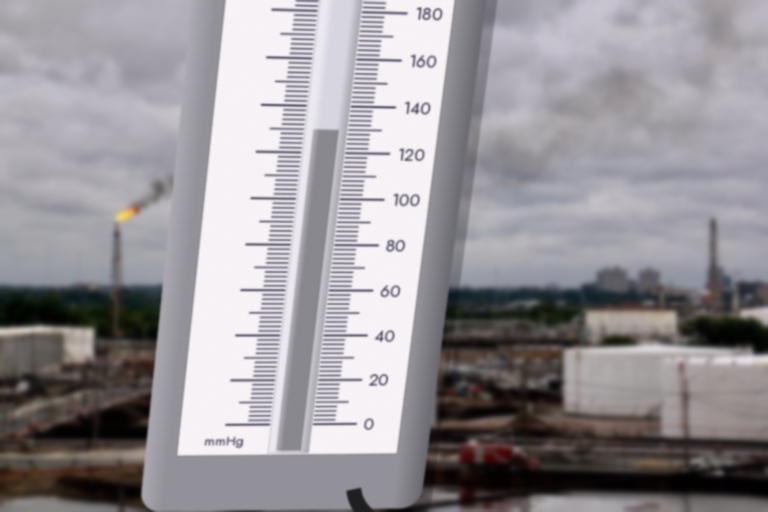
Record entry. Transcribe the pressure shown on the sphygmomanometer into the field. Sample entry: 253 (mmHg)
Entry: 130 (mmHg)
